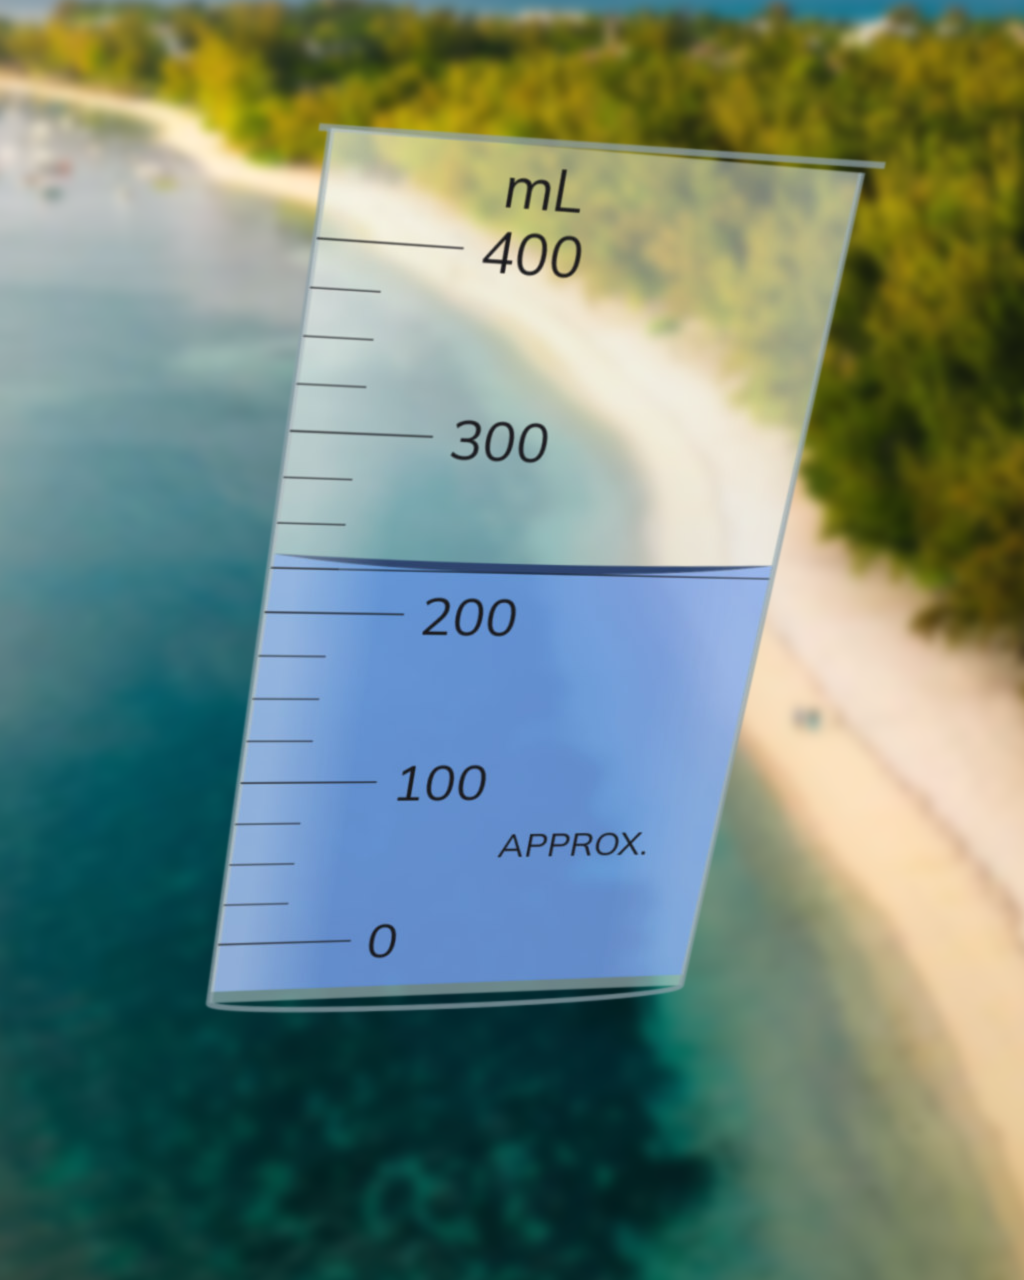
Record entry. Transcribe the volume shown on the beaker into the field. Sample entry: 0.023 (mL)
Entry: 225 (mL)
